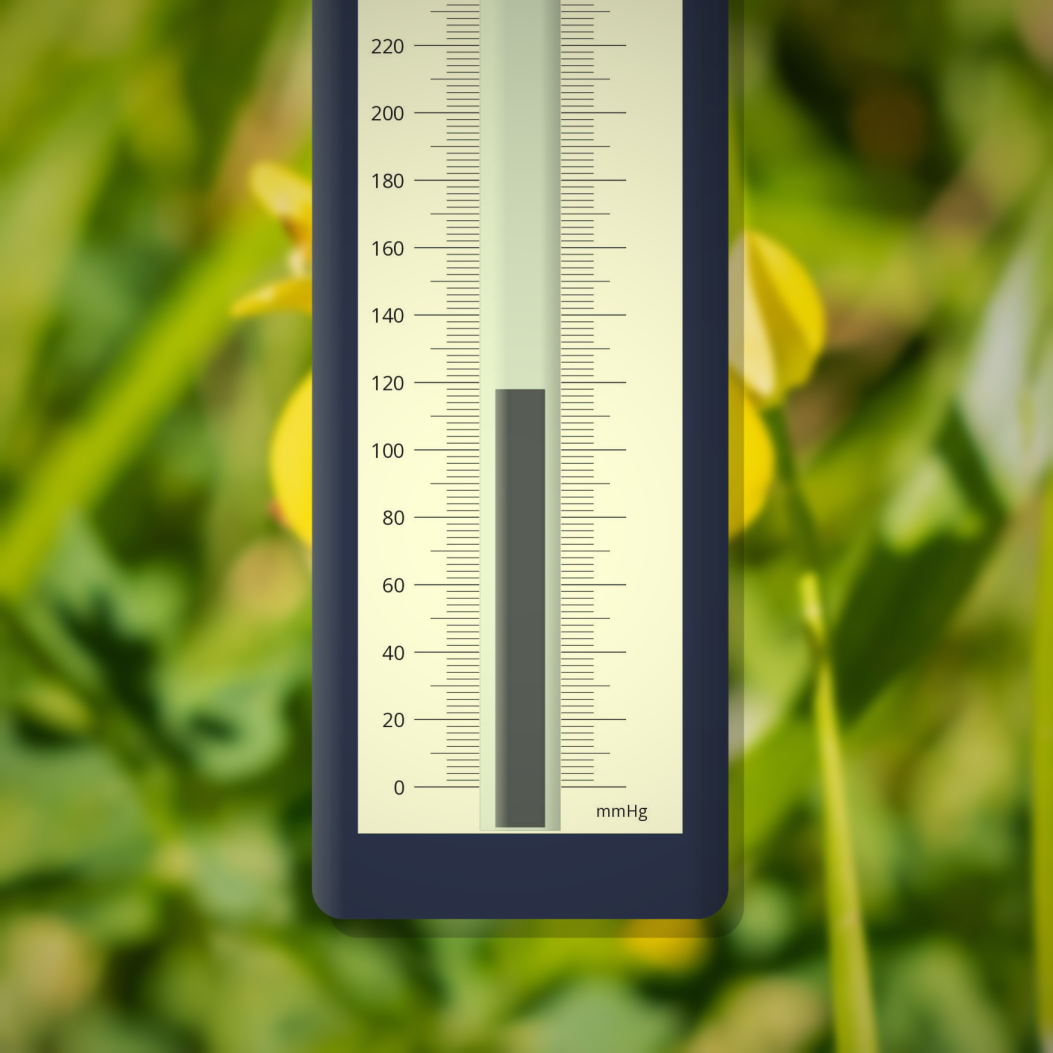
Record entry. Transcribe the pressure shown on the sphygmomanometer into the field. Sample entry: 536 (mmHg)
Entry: 118 (mmHg)
